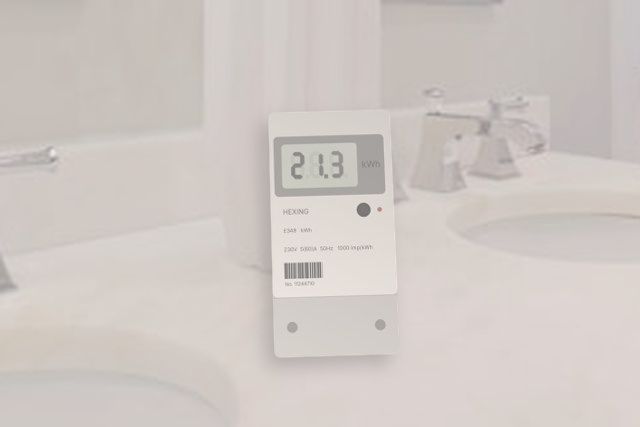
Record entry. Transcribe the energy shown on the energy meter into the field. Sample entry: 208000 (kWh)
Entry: 21.3 (kWh)
